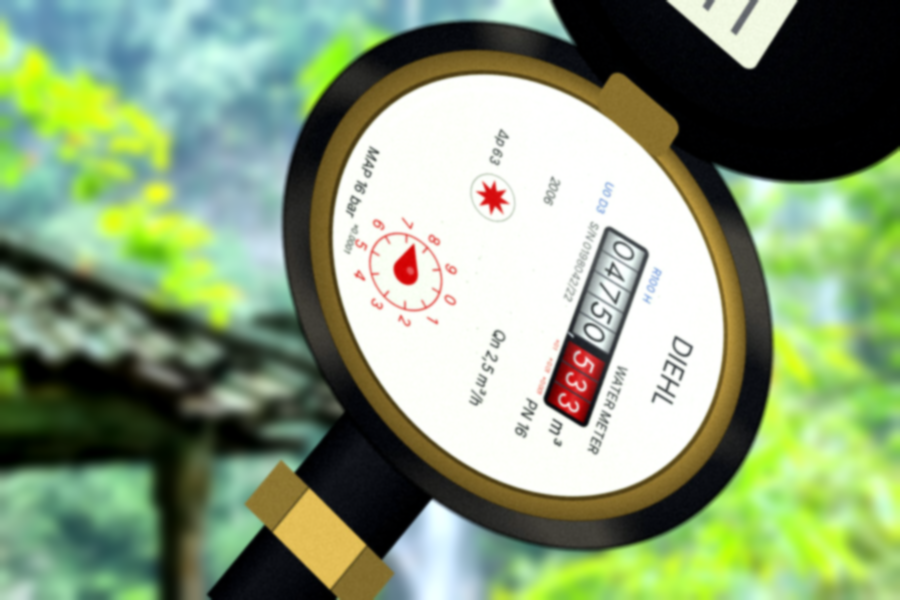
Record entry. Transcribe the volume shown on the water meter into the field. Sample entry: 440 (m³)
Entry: 4750.5337 (m³)
